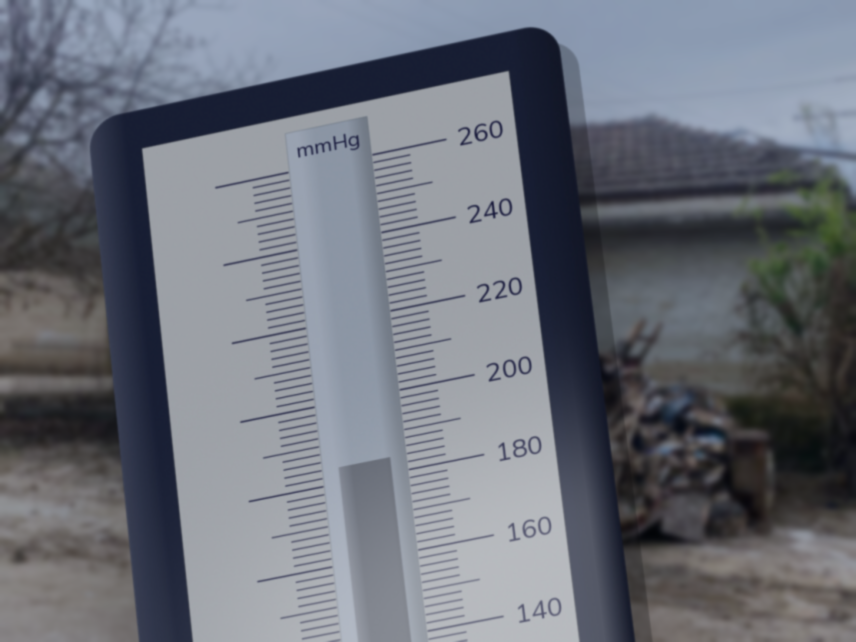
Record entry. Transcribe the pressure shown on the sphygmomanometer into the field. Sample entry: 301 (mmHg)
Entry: 184 (mmHg)
